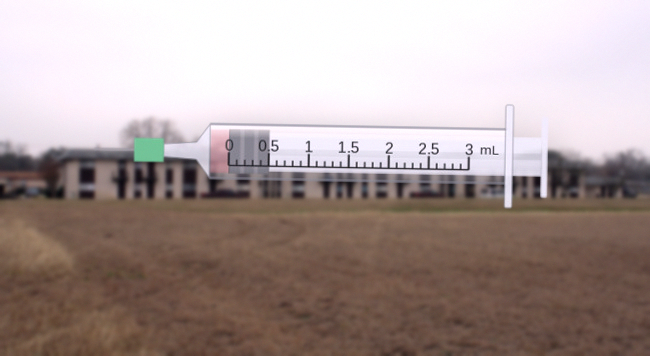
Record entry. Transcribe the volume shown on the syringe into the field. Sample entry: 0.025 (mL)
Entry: 0 (mL)
